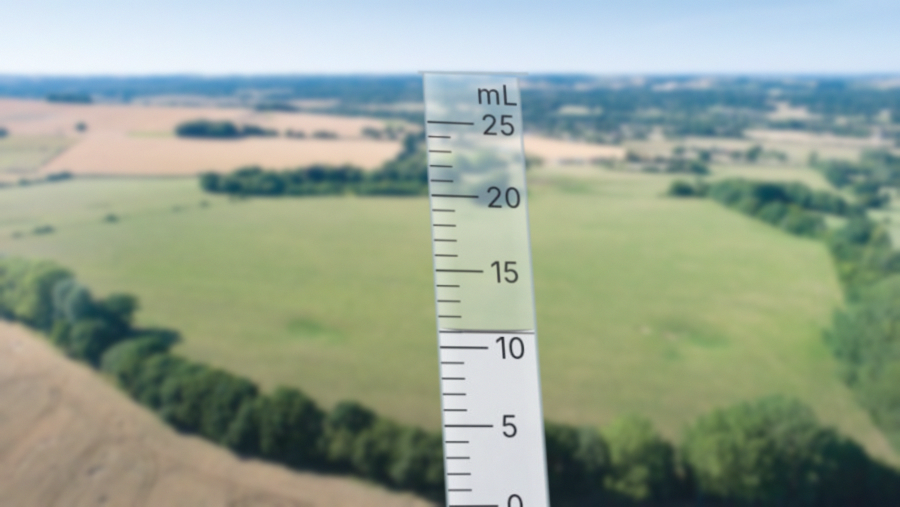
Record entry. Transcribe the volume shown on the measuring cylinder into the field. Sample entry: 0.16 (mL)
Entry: 11 (mL)
